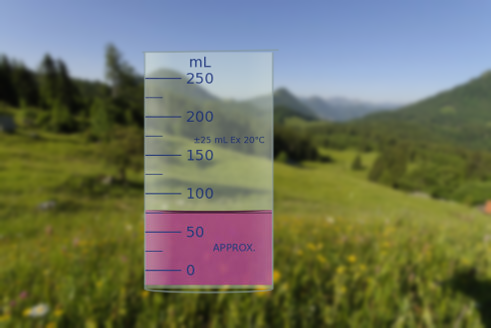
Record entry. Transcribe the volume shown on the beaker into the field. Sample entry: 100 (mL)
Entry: 75 (mL)
